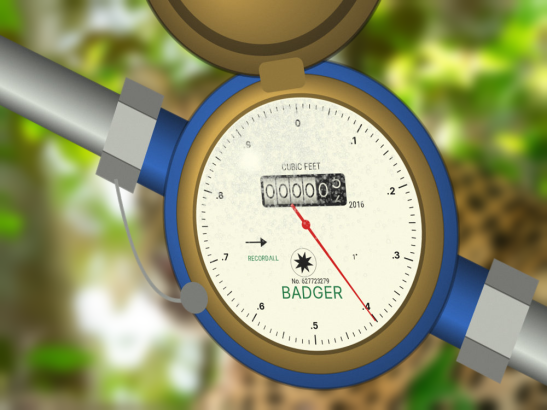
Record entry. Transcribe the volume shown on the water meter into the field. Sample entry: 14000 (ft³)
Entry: 5.40 (ft³)
